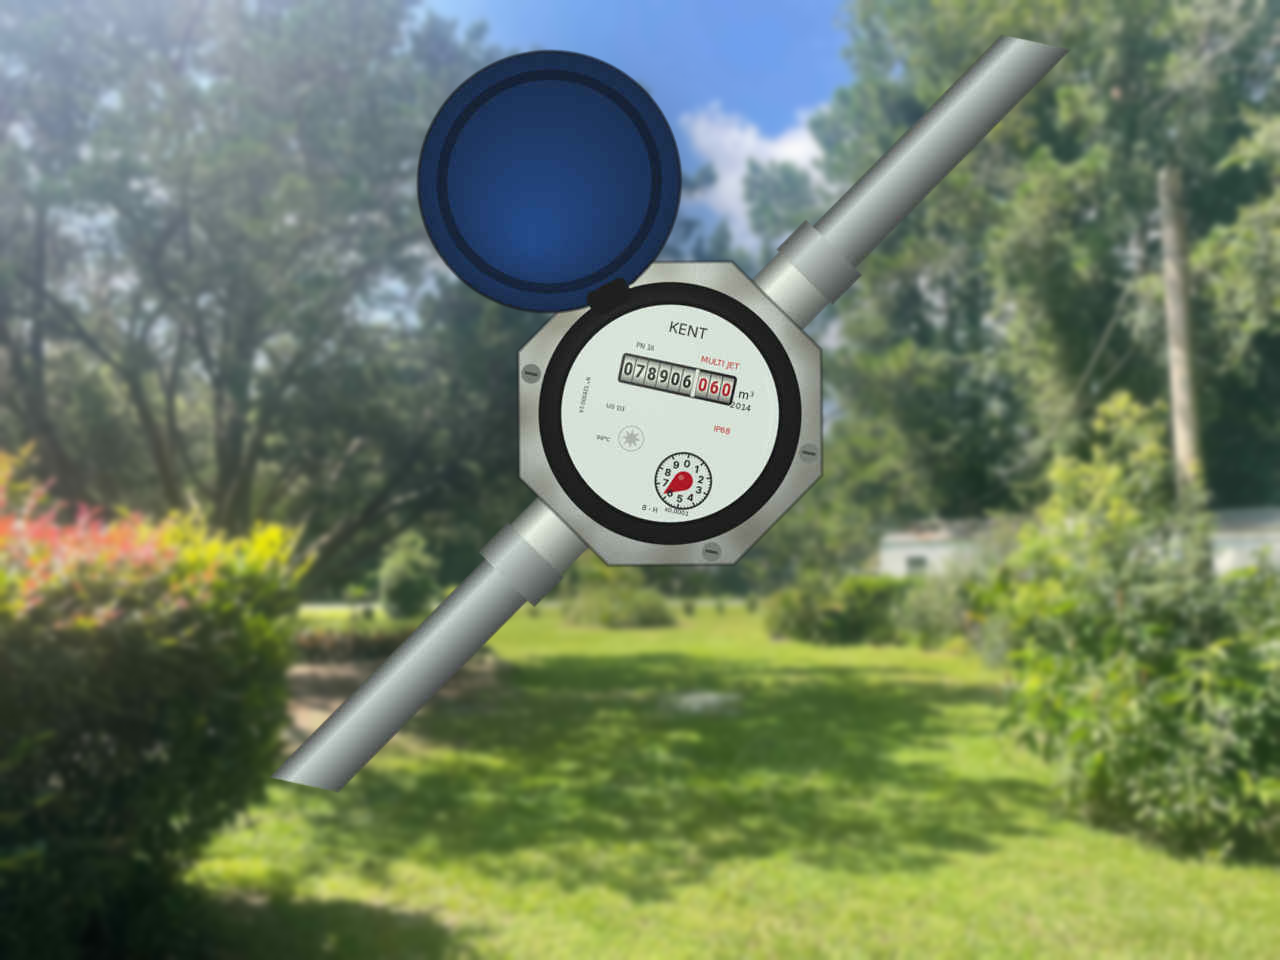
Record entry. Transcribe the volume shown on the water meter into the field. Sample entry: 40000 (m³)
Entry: 78906.0606 (m³)
